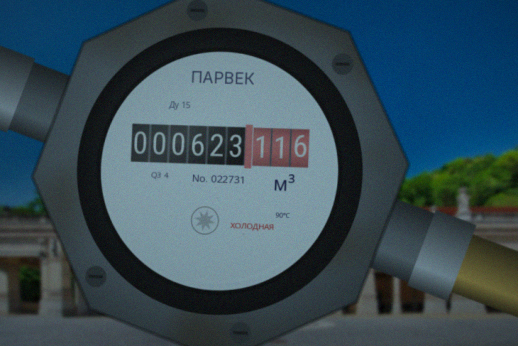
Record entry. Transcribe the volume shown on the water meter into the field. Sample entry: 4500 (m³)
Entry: 623.116 (m³)
